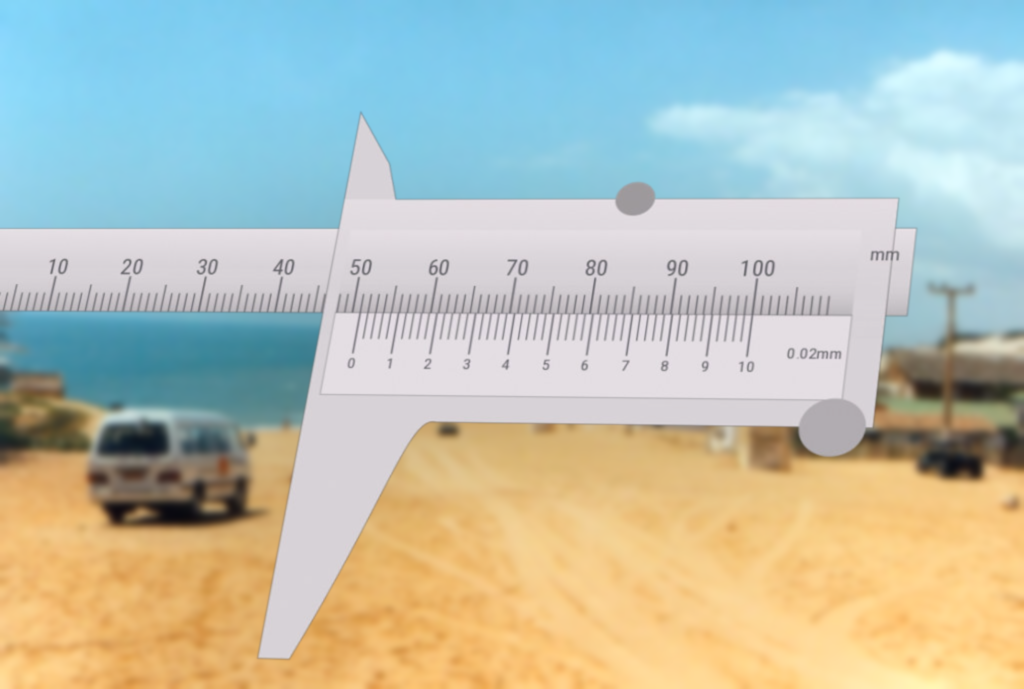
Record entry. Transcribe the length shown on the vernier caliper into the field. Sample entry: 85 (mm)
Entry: 51.0 (mm)
